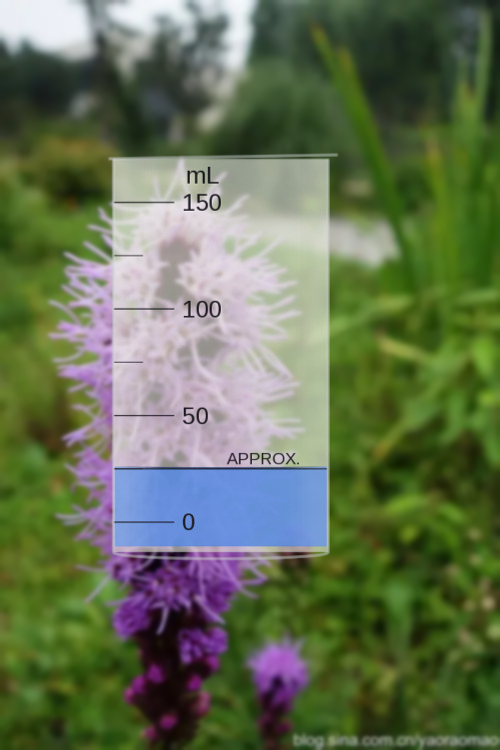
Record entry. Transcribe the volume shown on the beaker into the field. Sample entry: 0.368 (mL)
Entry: 25 (mL)
